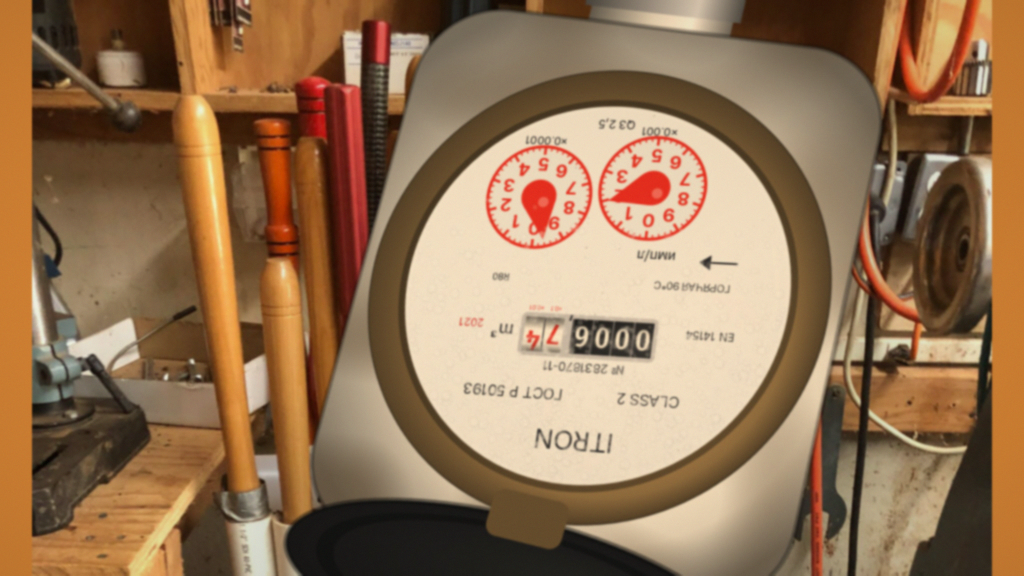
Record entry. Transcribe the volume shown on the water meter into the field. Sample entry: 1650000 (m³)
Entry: 6.7419 (m³)
